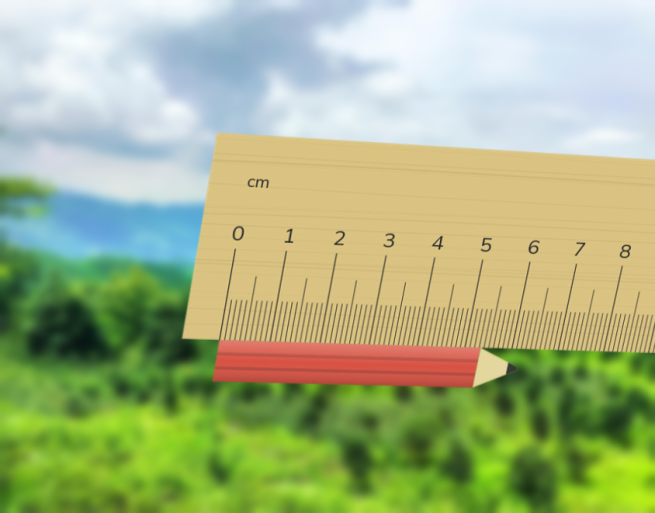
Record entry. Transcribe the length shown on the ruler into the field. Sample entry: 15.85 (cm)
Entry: 6.2 (cm)
